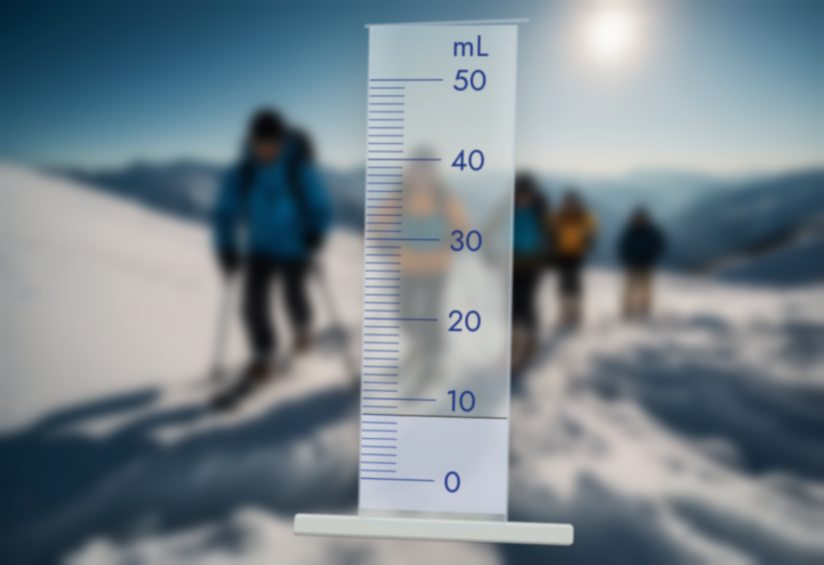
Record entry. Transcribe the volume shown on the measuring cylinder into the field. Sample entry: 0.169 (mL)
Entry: 8 (mL)
